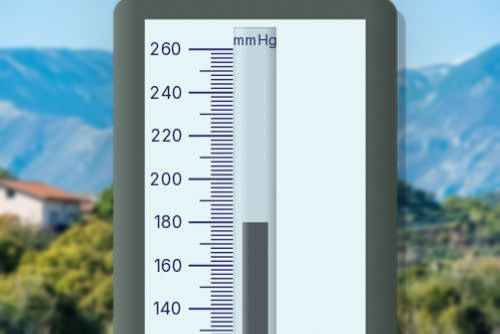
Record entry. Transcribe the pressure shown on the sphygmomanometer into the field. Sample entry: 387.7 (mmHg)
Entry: 180 (mmHg)
